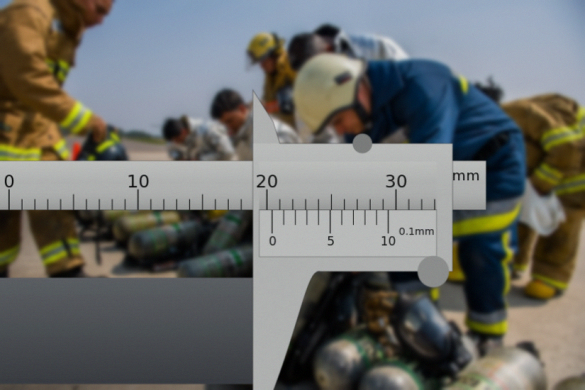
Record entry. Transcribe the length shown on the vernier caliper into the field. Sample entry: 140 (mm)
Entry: 20.4 (mm)
